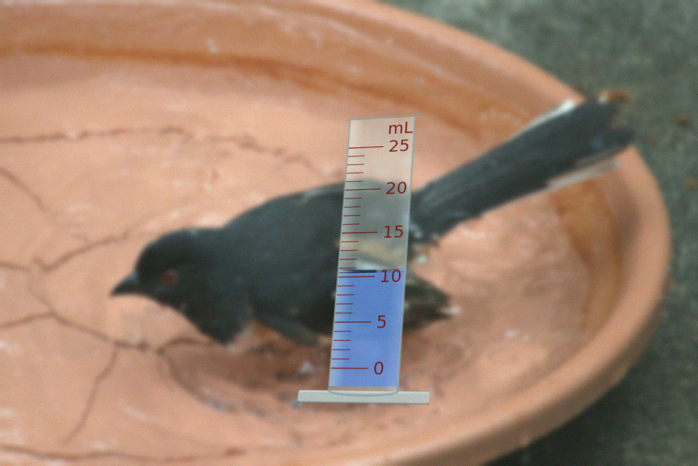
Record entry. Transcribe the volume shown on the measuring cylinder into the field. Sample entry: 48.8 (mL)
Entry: 10.5 (mL)
